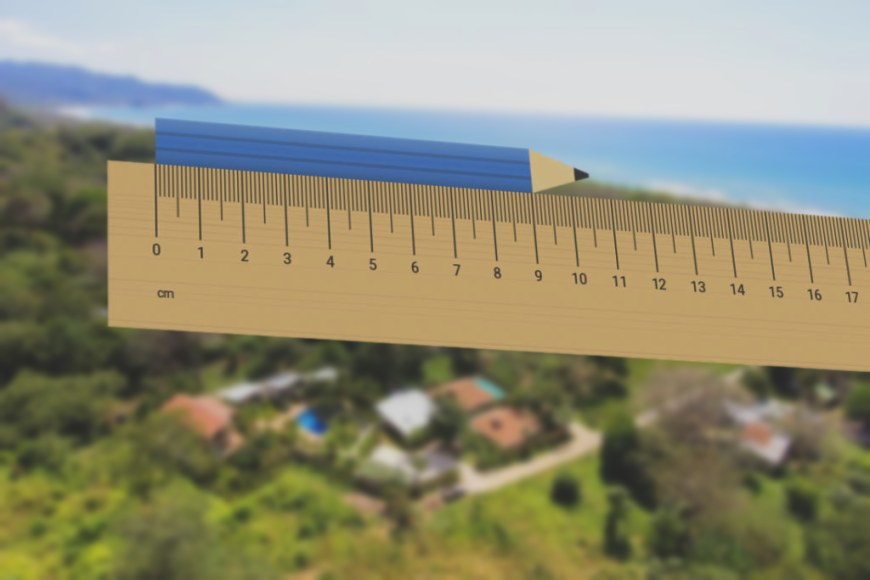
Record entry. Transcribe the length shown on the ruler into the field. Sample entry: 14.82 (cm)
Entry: 10.5 (cm)
